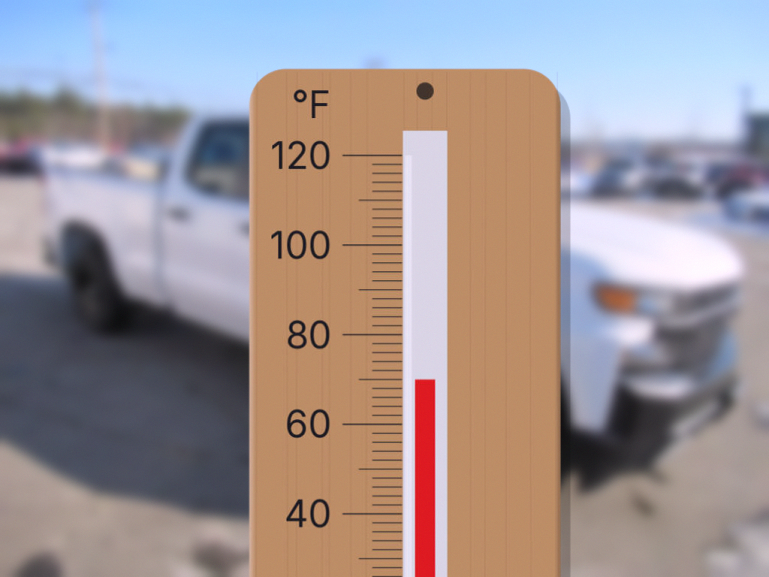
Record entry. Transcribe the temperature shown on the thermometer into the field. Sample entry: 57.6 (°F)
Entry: 70 (°F)
